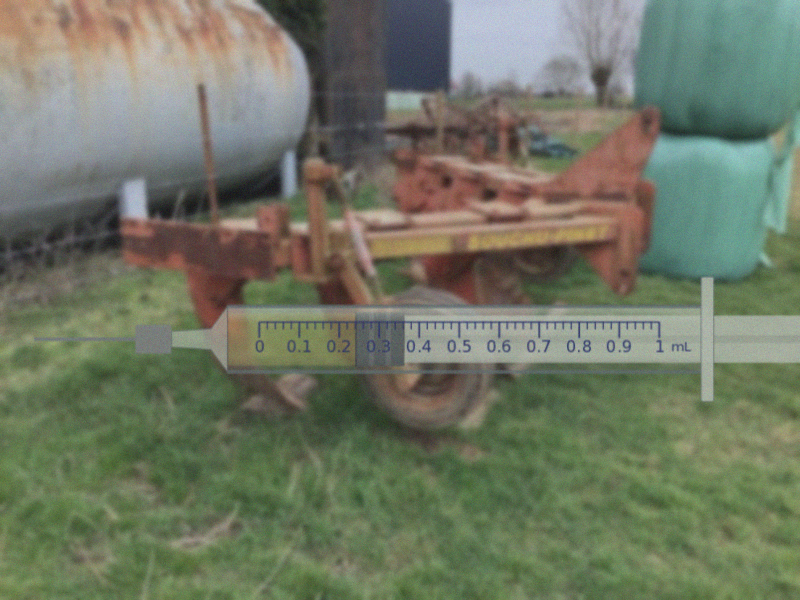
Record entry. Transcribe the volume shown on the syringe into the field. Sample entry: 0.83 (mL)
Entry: 0.24 (mL)
